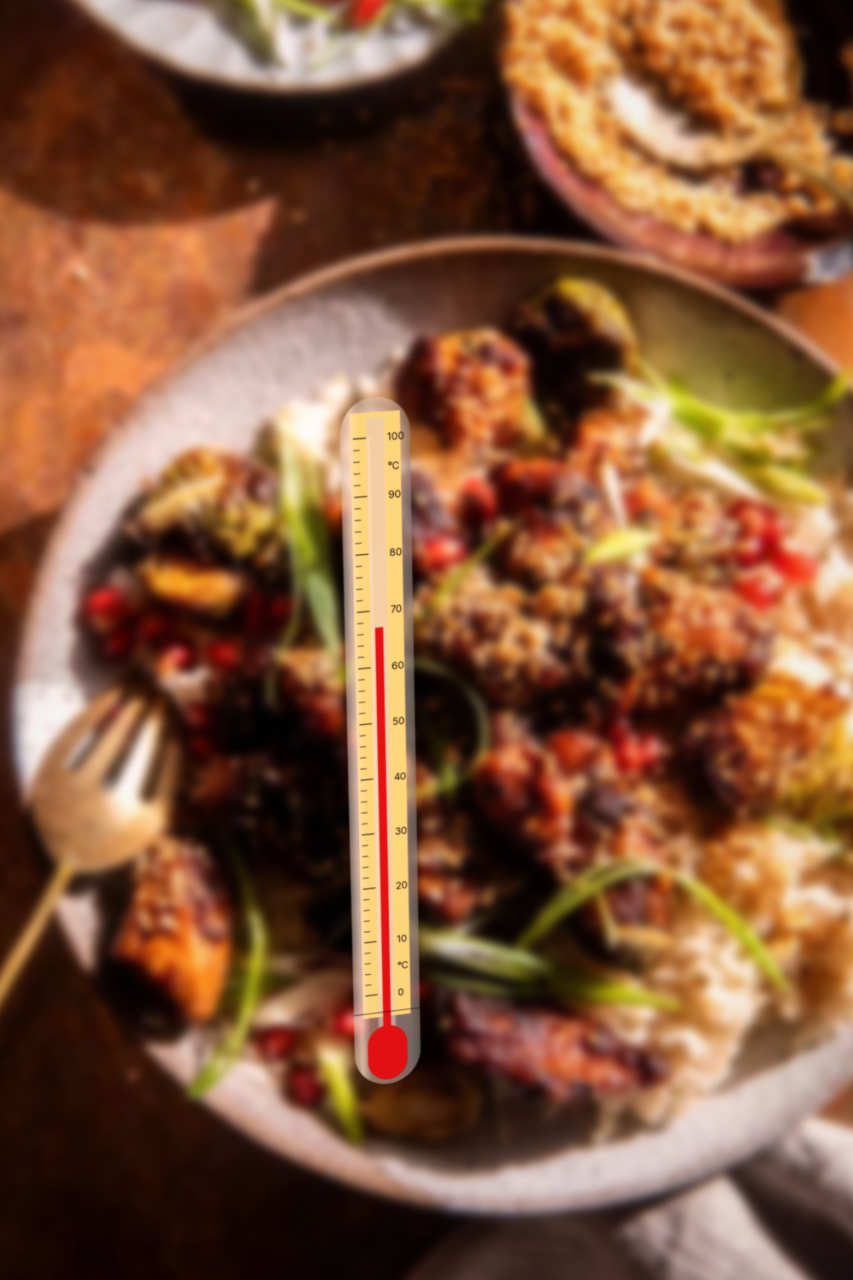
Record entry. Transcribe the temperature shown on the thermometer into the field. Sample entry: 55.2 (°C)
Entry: 67 (°C)
